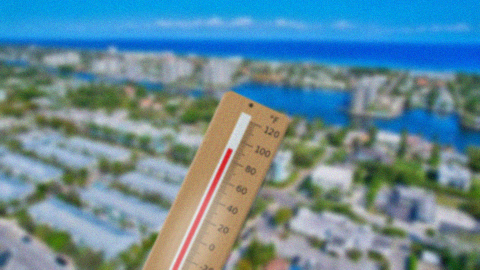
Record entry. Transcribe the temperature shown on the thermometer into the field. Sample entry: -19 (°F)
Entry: 90 (°F)
